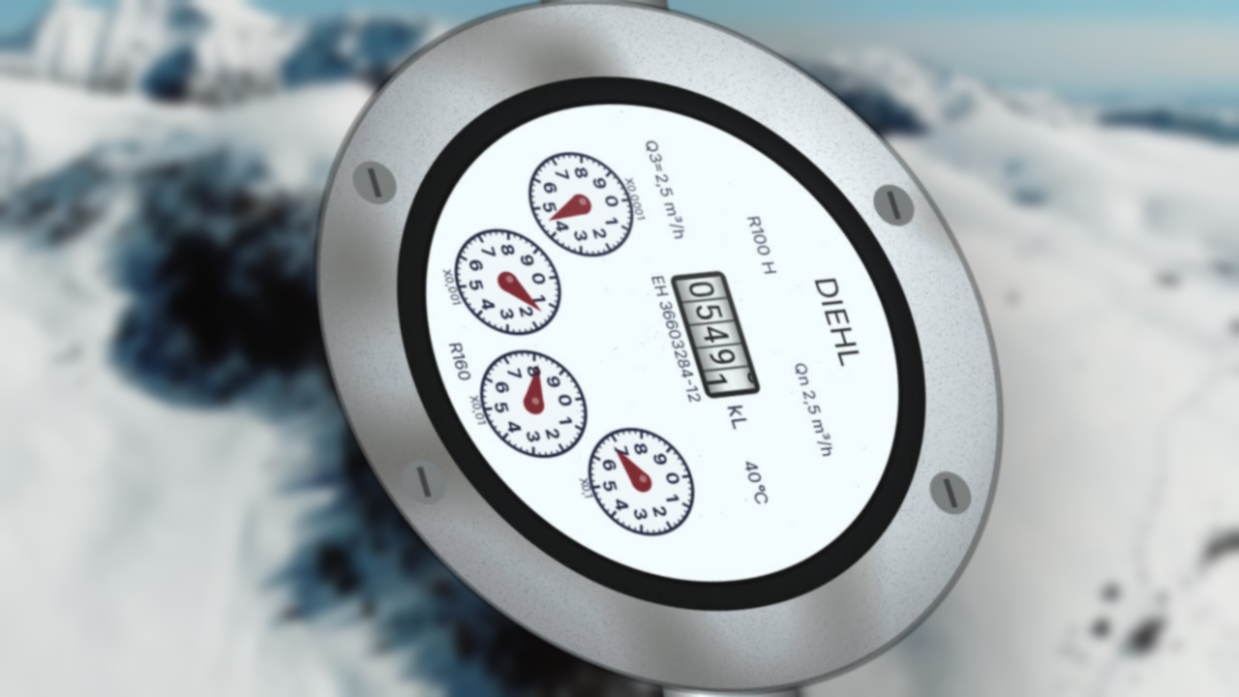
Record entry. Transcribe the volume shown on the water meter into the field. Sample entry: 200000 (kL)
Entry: 5490.6814 (kL)
